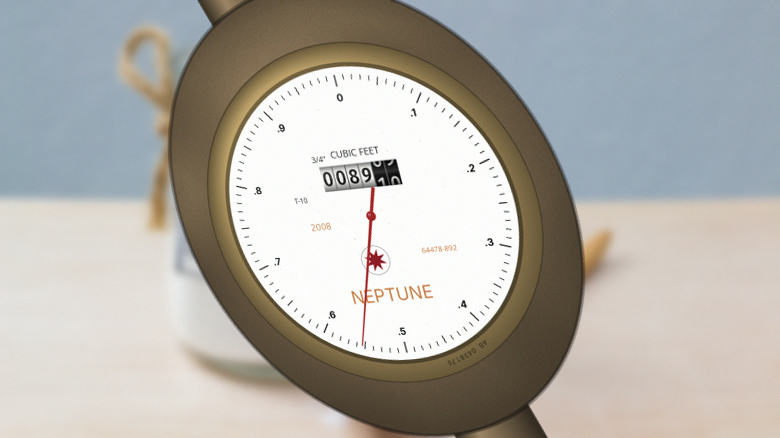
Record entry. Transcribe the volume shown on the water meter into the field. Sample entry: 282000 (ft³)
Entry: 8909.55 (ft³)
